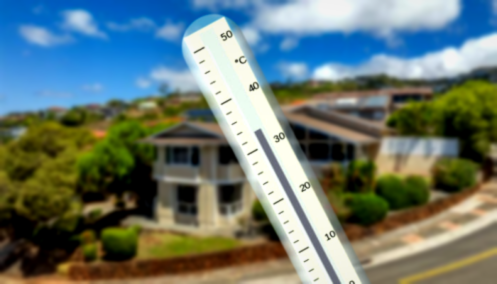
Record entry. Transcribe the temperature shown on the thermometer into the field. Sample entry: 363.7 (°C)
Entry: 33 (°C)
